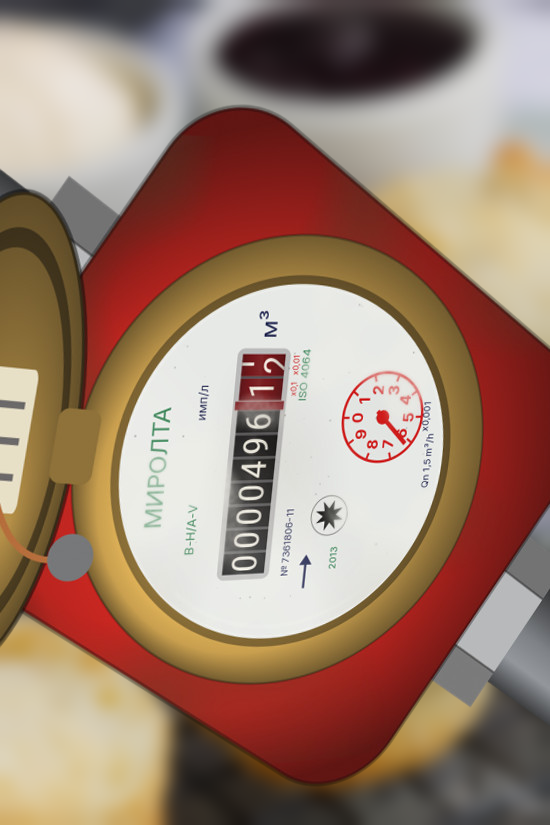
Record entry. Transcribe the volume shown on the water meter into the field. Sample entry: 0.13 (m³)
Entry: 496.116 (m³)
